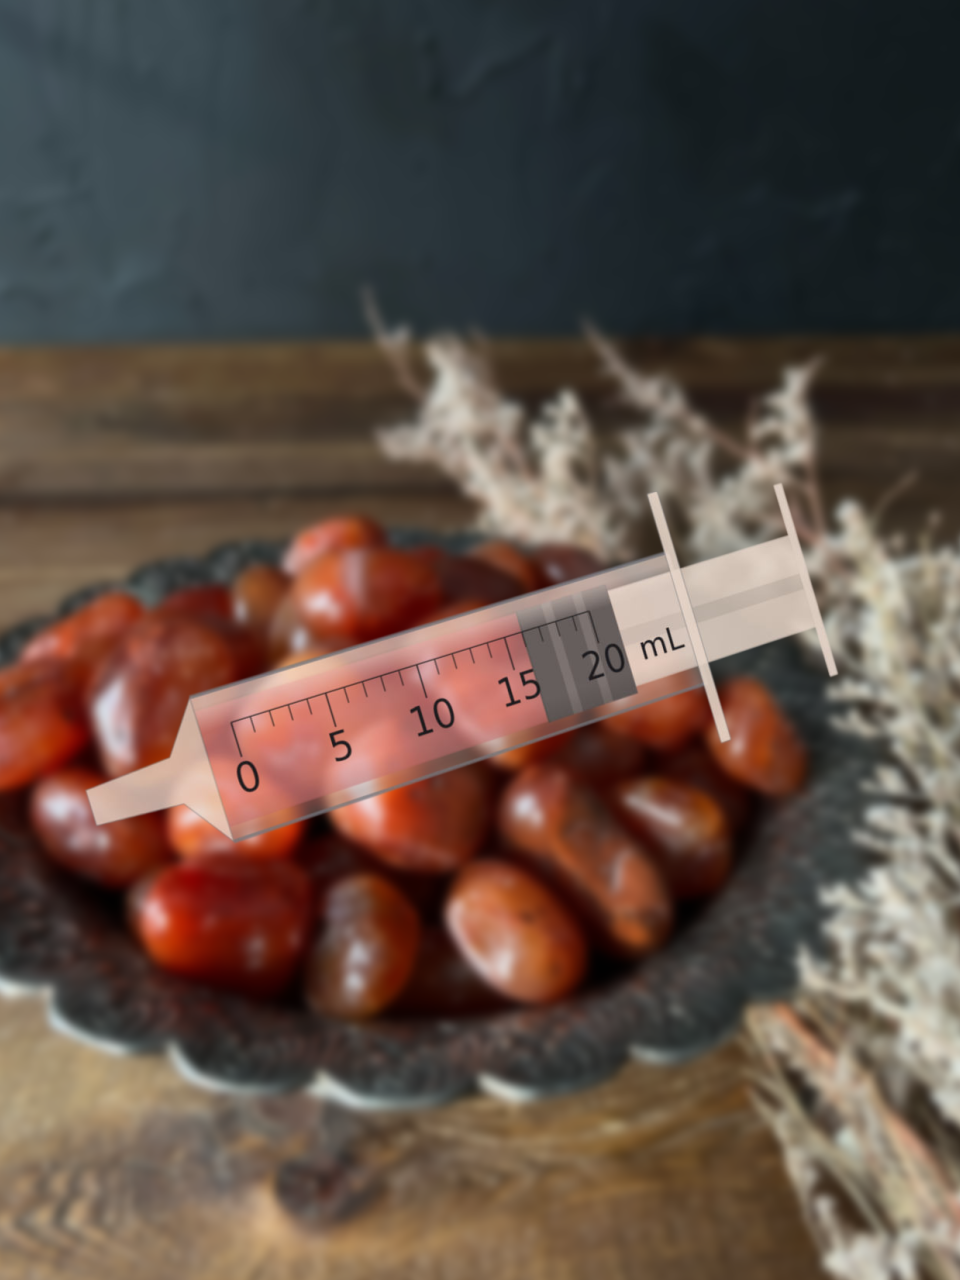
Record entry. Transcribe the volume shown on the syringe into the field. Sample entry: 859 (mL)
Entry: 16 (mL)
